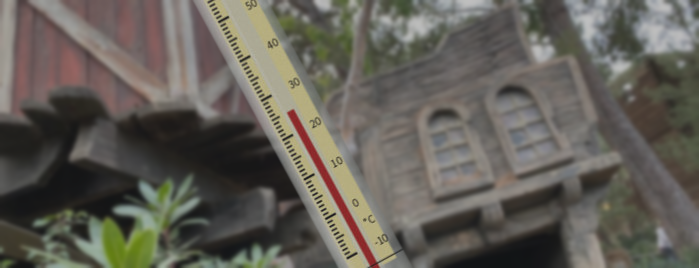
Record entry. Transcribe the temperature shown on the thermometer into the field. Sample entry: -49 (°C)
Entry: 25 (°C)
